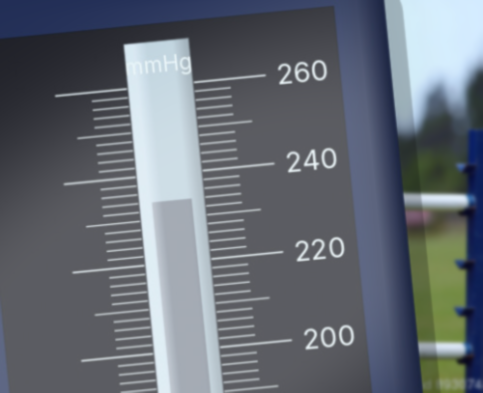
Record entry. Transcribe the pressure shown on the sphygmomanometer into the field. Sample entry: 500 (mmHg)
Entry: 234 (mmHg)
